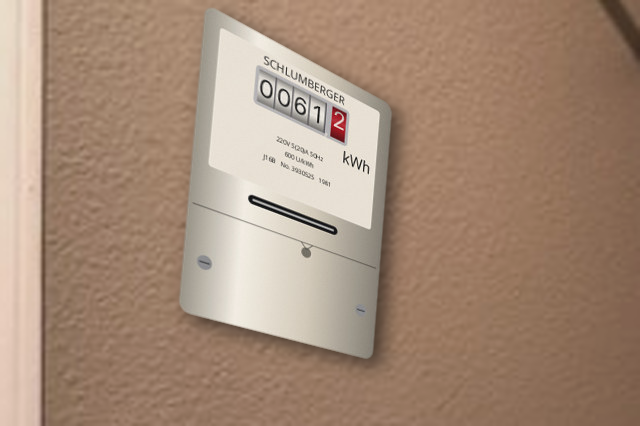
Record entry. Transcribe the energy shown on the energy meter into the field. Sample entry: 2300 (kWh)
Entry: 61.2 (kWh)
